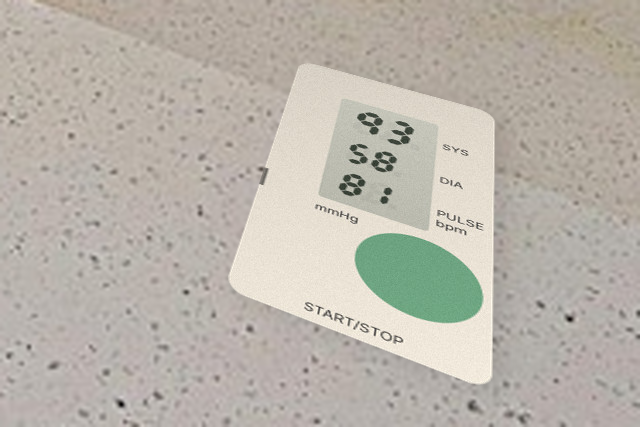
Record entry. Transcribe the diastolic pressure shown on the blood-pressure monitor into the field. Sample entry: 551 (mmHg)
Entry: 58 (mmHg)
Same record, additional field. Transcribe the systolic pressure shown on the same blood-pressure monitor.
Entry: 93 (mmHg)
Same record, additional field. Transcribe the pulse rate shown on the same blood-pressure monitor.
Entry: 81 (bpm)
